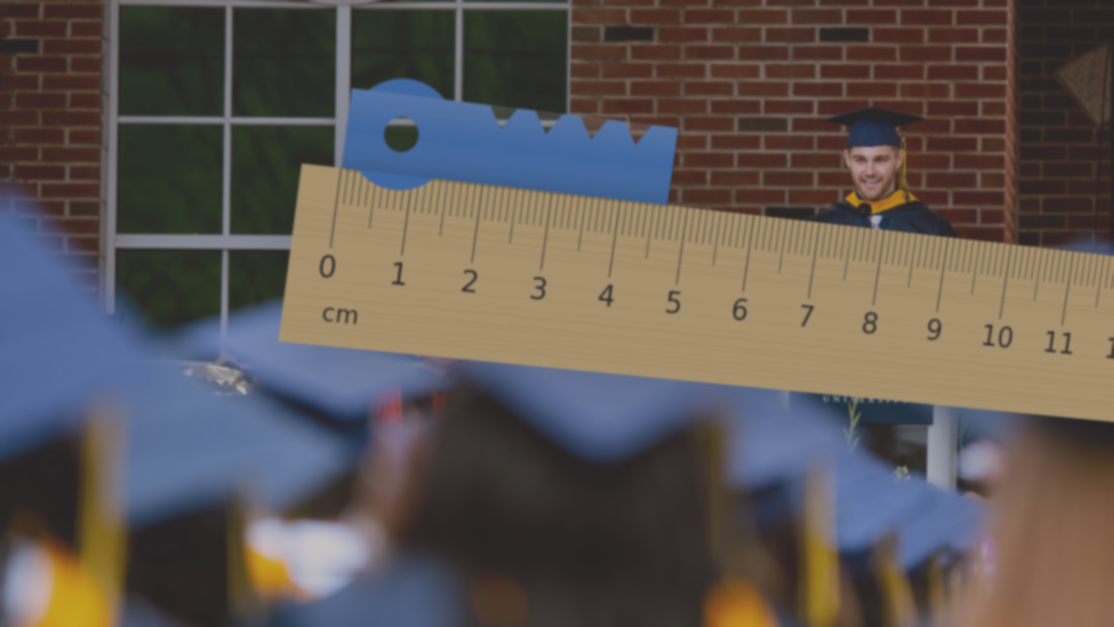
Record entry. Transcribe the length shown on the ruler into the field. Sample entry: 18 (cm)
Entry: 4.7 (cm)
